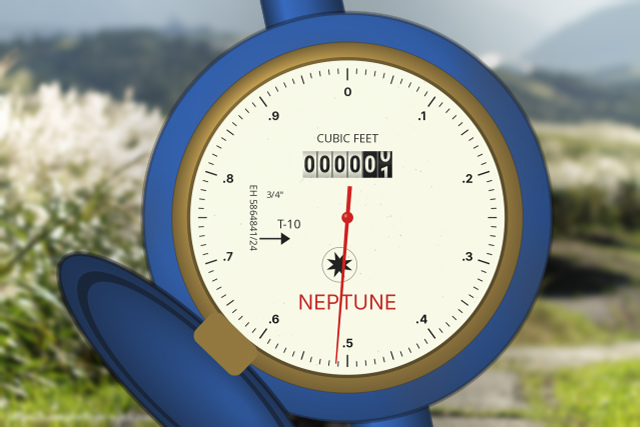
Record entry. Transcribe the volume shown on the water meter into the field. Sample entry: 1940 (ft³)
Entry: 0.51 (ft³)
